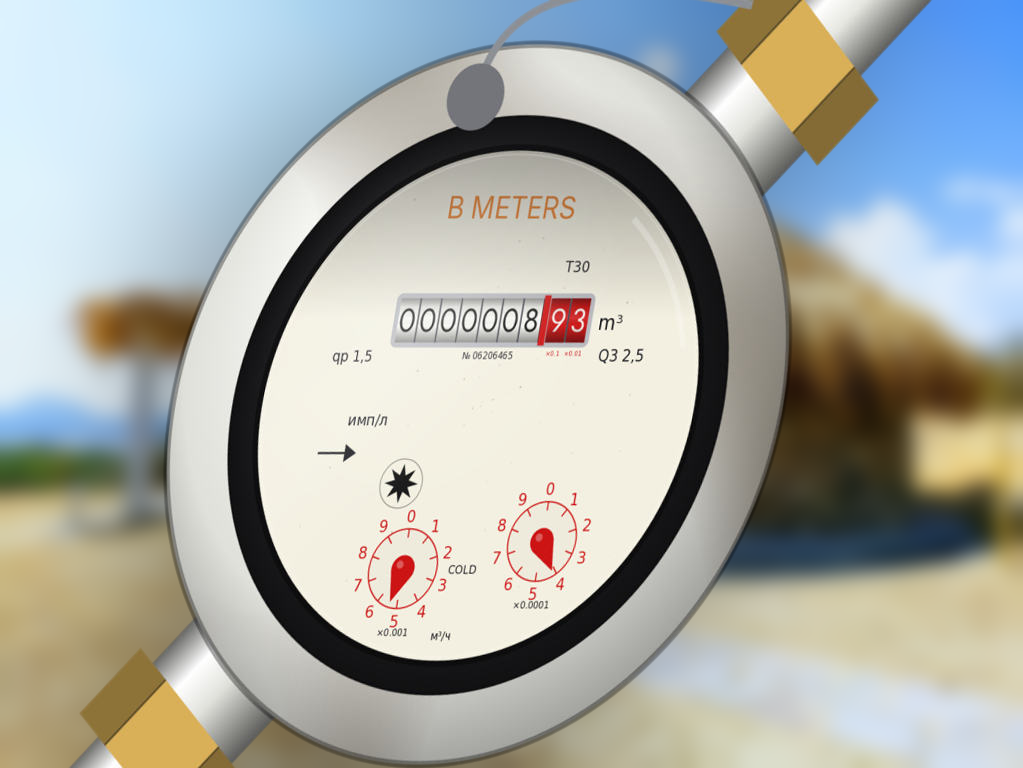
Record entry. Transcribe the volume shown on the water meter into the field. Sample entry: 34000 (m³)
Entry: 8.9354 (m³)
